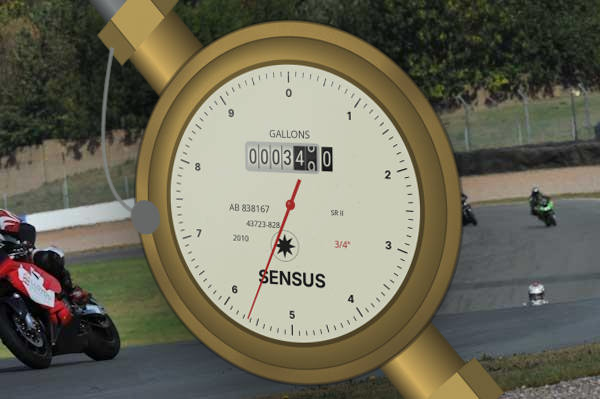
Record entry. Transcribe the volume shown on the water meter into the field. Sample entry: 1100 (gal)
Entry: 3485.6 (gal)
